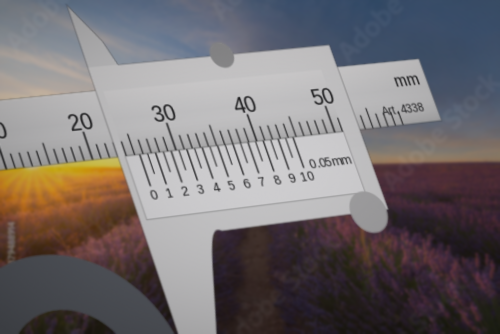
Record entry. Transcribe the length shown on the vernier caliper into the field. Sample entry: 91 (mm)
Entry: 25.6 (mm)
